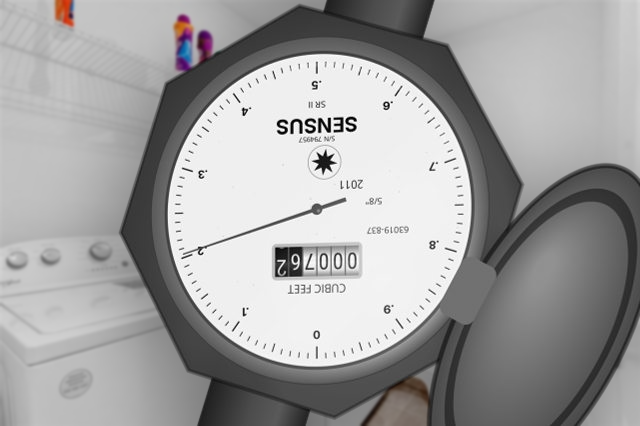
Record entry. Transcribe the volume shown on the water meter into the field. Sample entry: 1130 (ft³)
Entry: 762.20 (ft³)
